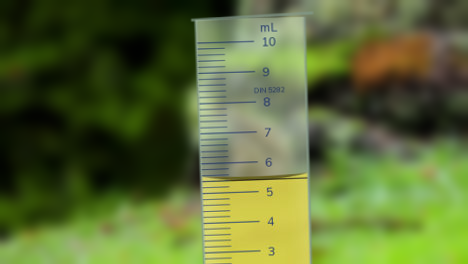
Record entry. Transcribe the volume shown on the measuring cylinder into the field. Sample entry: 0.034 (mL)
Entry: 5.4 (mL)
